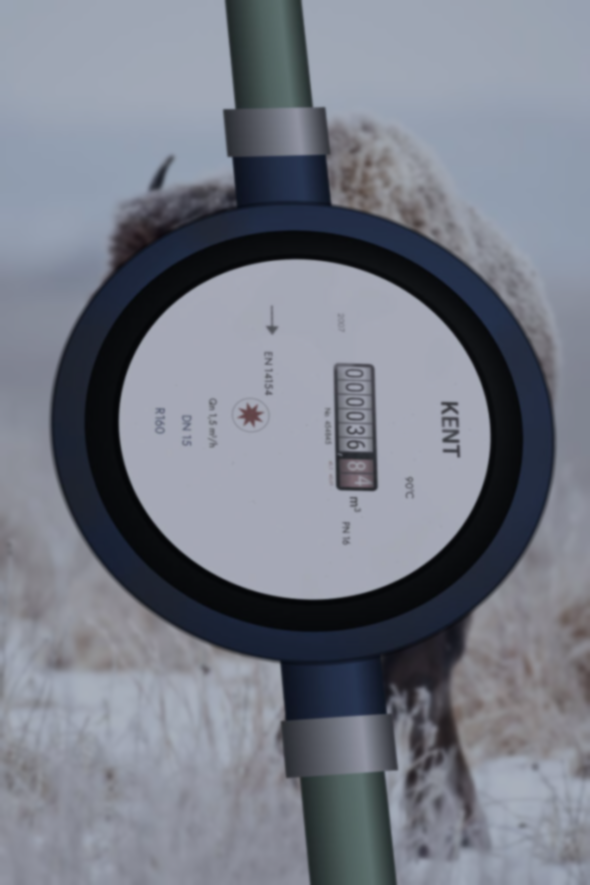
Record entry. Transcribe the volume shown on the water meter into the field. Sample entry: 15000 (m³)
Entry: 36.84 (m³)
